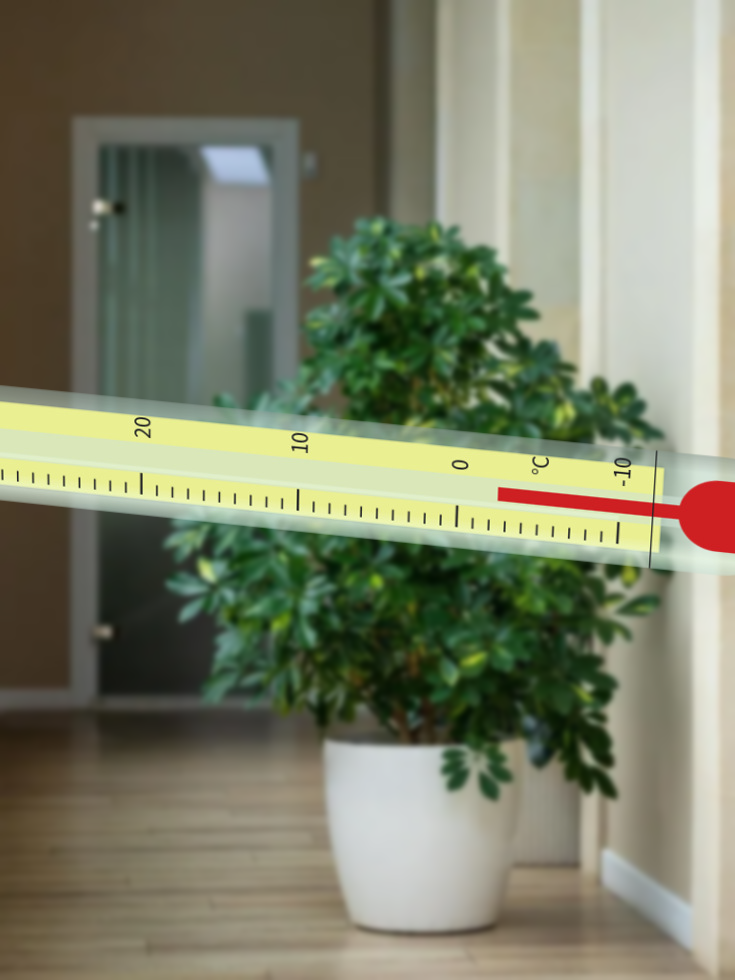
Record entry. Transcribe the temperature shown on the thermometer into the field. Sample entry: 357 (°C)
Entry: -2.5 (°C)
